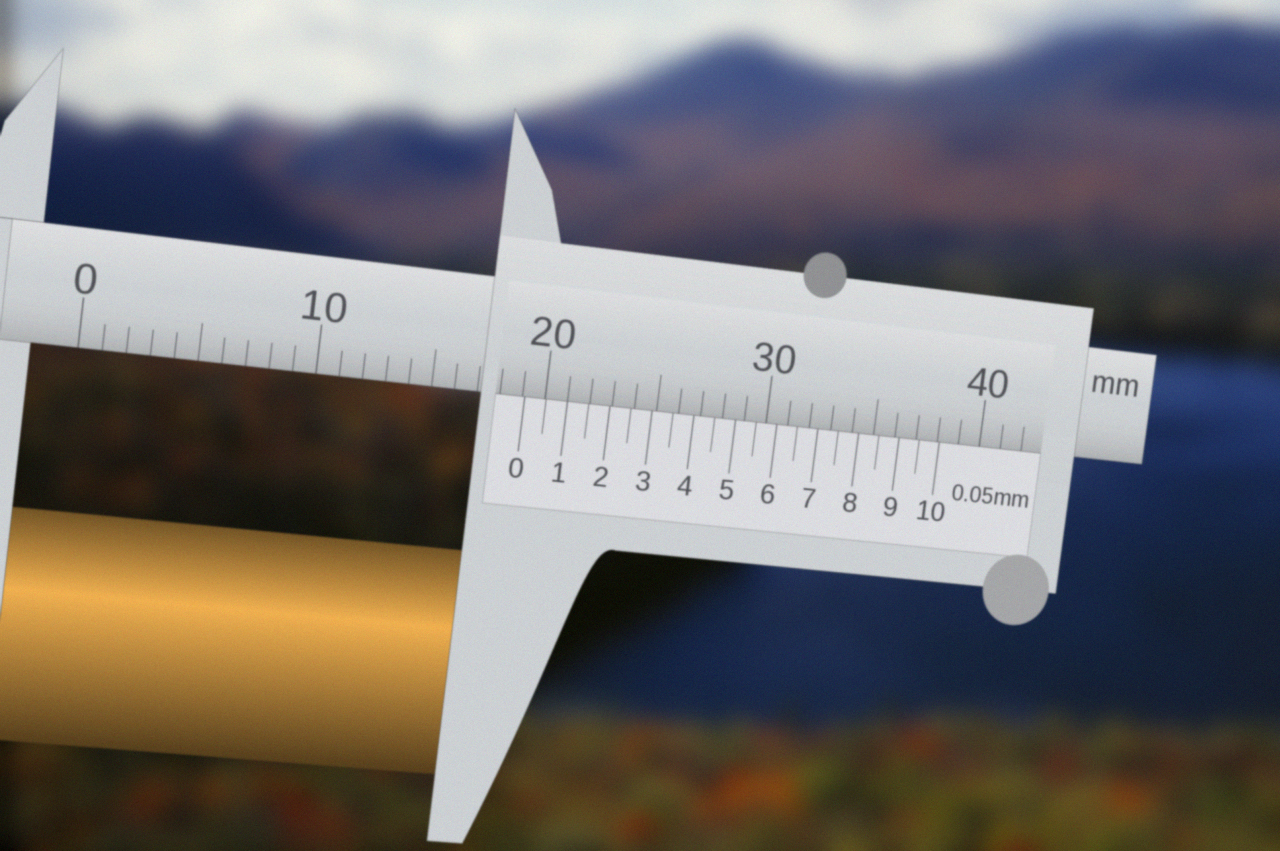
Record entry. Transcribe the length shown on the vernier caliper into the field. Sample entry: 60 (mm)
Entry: 19.1 (mm)
